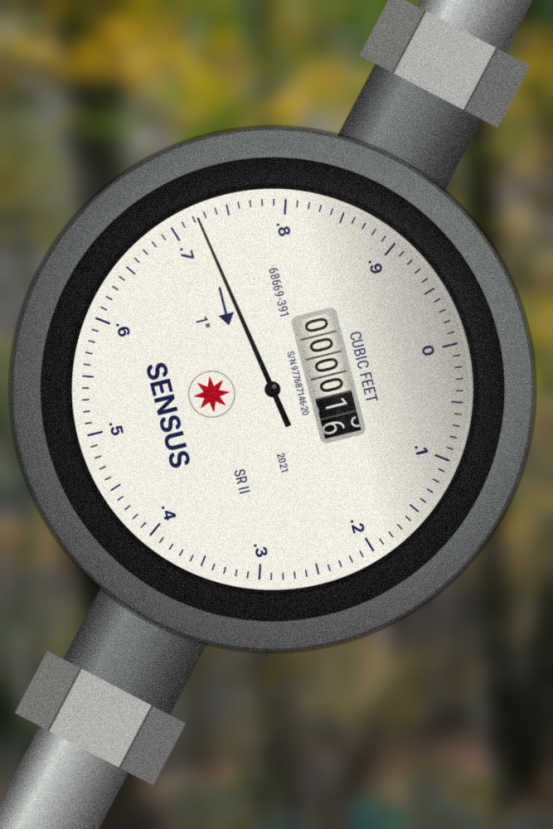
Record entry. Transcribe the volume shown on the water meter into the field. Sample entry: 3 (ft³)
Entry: 15.72 (ft³)
